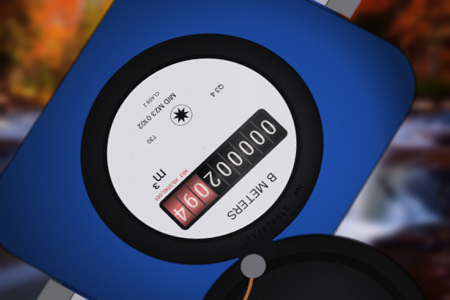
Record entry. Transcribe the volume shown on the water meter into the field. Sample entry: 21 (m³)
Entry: 2.094 (m³)
